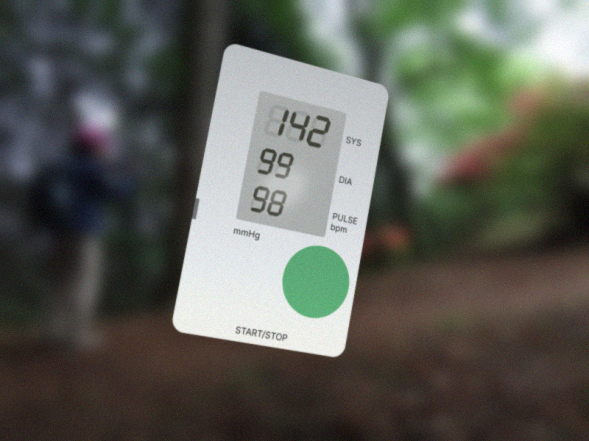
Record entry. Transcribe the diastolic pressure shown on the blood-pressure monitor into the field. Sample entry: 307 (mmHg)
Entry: 99 (mmHg)
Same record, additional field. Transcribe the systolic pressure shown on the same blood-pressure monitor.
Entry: 142 (mmHg)
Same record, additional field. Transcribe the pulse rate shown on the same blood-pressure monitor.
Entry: 98 (bpm)
